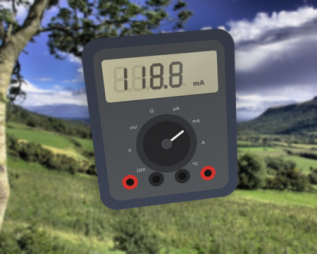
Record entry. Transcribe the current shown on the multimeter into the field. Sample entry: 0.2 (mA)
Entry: 118.8 (mA)
